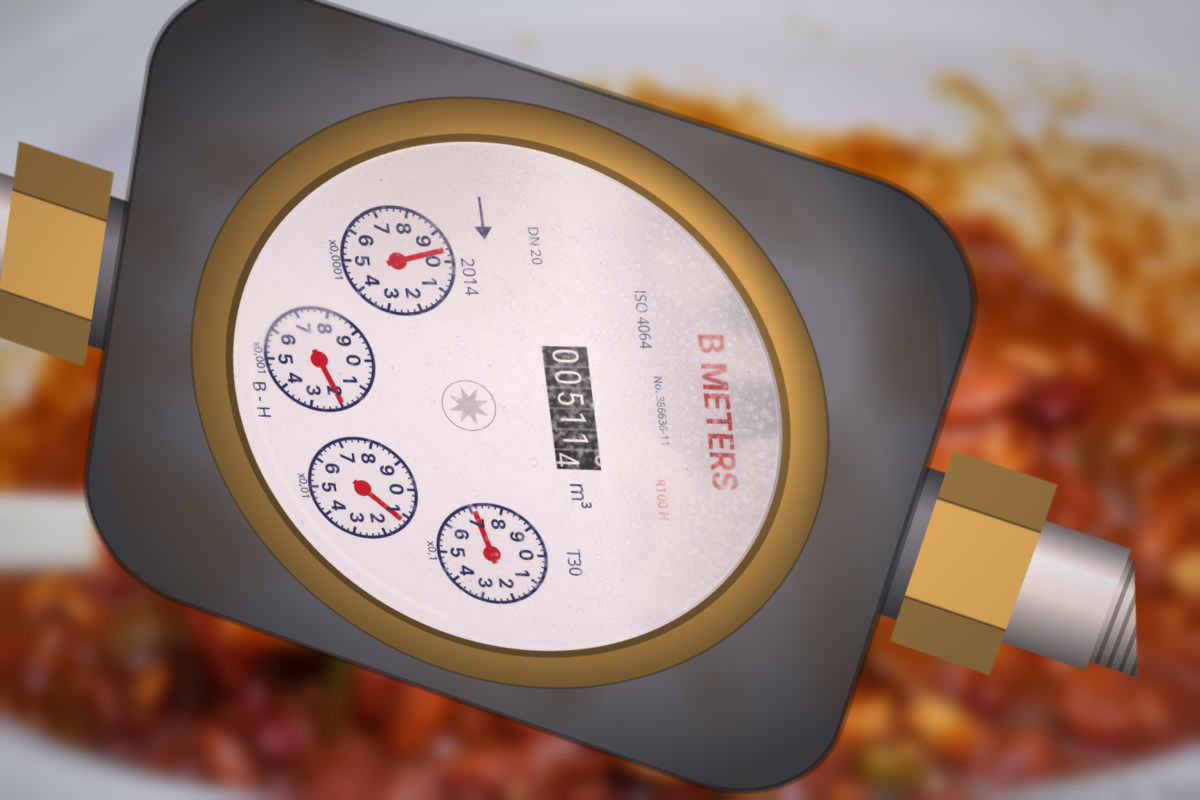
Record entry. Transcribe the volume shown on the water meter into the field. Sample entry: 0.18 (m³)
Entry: 5113.7119 (m³)
